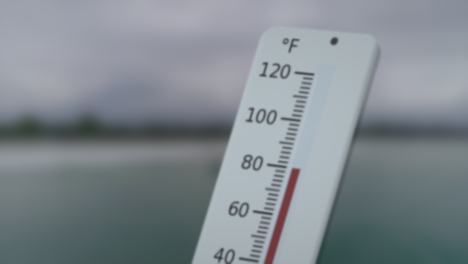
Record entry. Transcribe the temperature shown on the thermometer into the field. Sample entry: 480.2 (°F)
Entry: 80 (°F)
